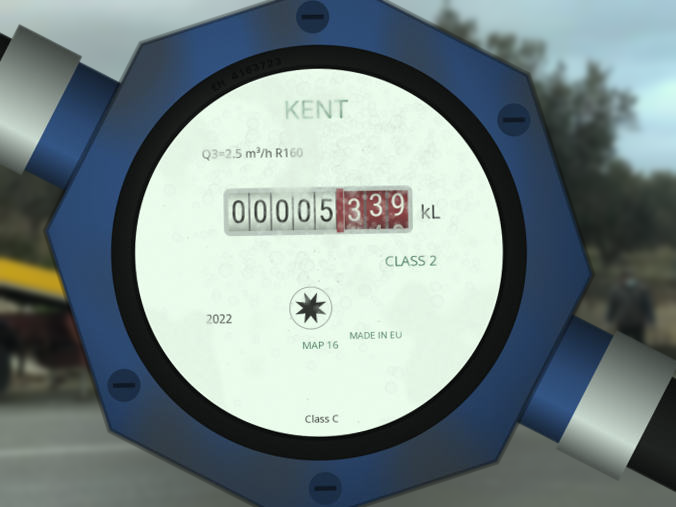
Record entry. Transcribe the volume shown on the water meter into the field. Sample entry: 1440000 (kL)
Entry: 5.339 (kL)
